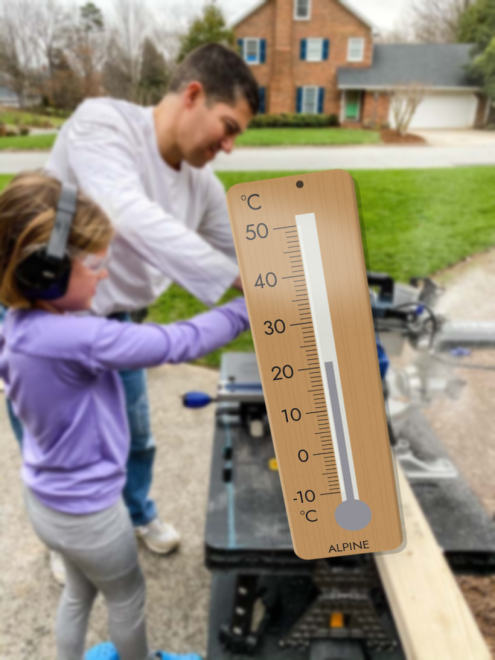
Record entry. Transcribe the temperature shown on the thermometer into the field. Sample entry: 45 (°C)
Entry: 21 (°C)
